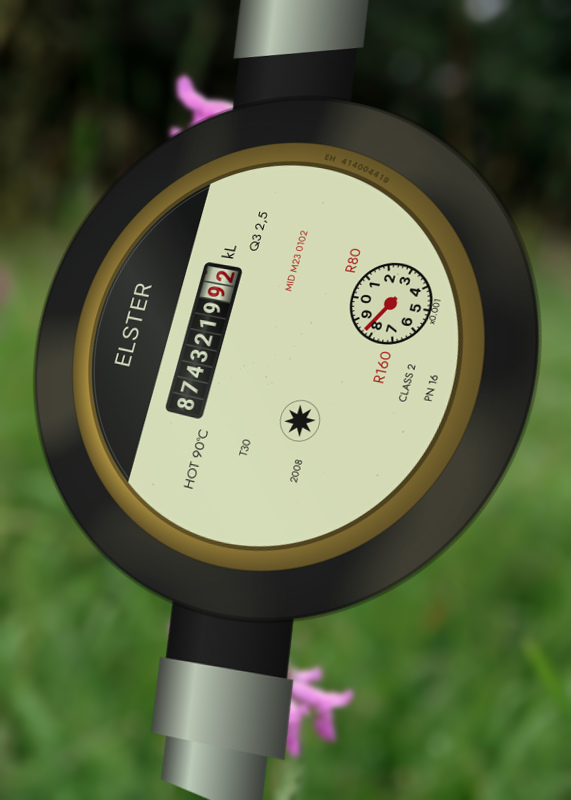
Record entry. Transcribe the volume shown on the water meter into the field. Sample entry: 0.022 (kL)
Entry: 8743219.918 (kL)
